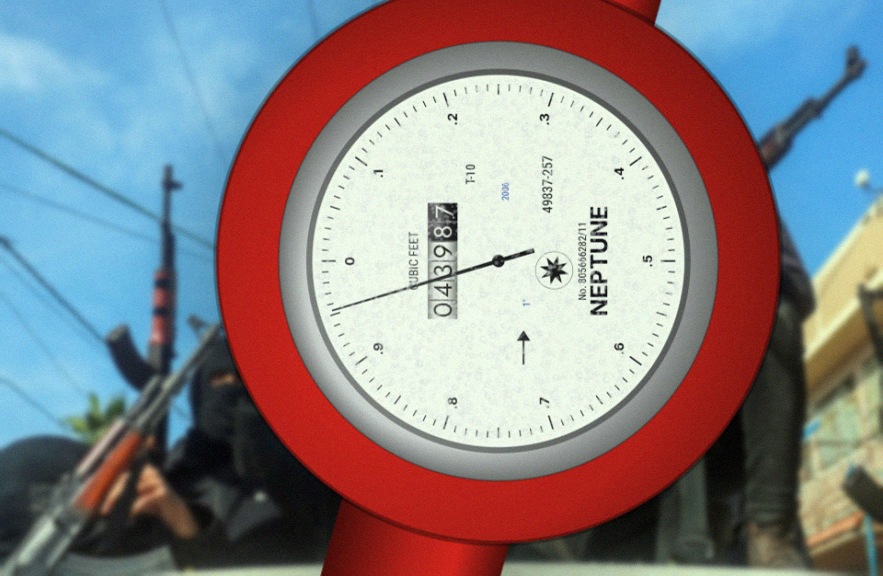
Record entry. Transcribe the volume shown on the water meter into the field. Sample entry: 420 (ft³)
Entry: 43986.95 (ft³)
